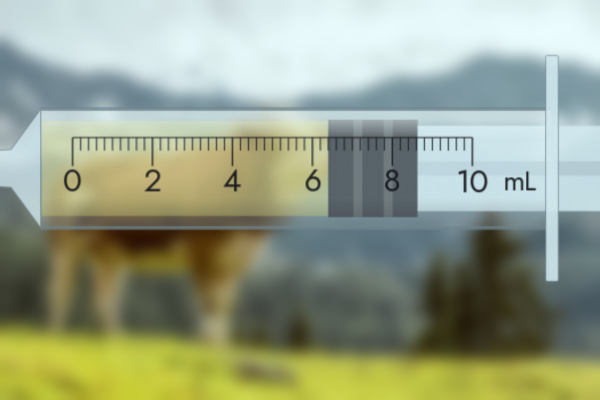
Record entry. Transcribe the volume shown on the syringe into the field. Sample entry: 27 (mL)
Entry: 6.4 (mL)
